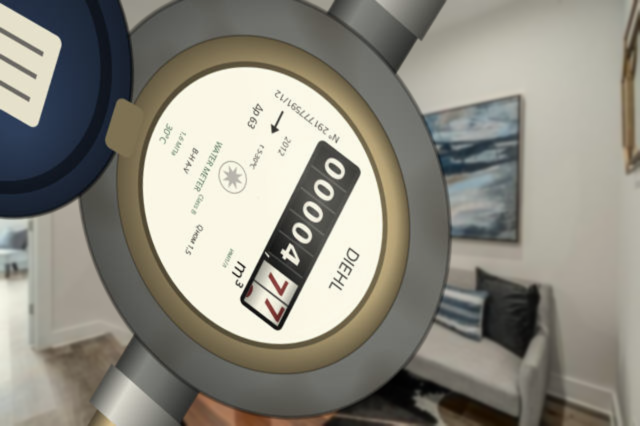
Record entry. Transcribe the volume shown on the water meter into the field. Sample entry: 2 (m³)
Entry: 4.77 (m³)
